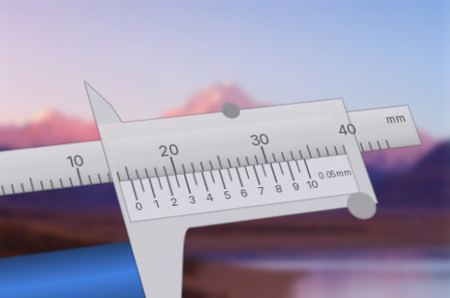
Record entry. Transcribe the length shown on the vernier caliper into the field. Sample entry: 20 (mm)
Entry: 15.2 (mm)
